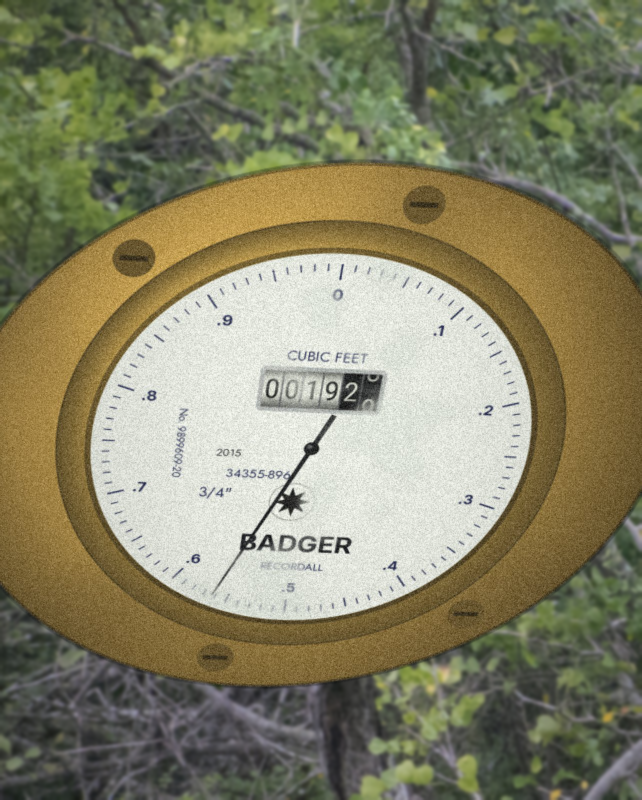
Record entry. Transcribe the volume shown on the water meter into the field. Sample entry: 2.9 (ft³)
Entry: 1928.56 (ft³)
